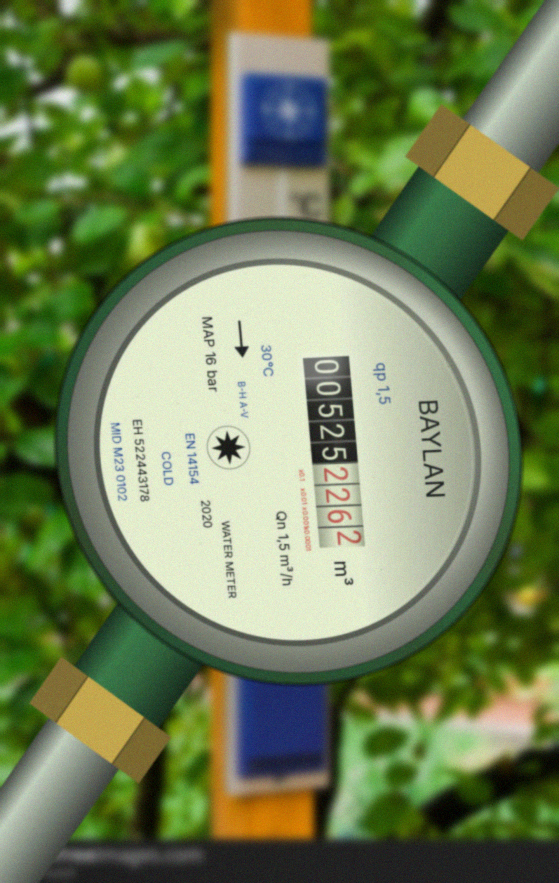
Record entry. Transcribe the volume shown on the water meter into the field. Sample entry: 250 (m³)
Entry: 525.2262 (m³)
